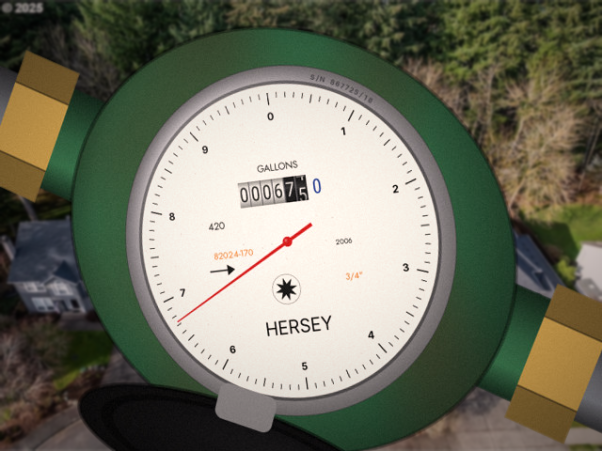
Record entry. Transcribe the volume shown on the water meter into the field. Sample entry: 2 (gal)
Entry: 6746.7 (gal)
